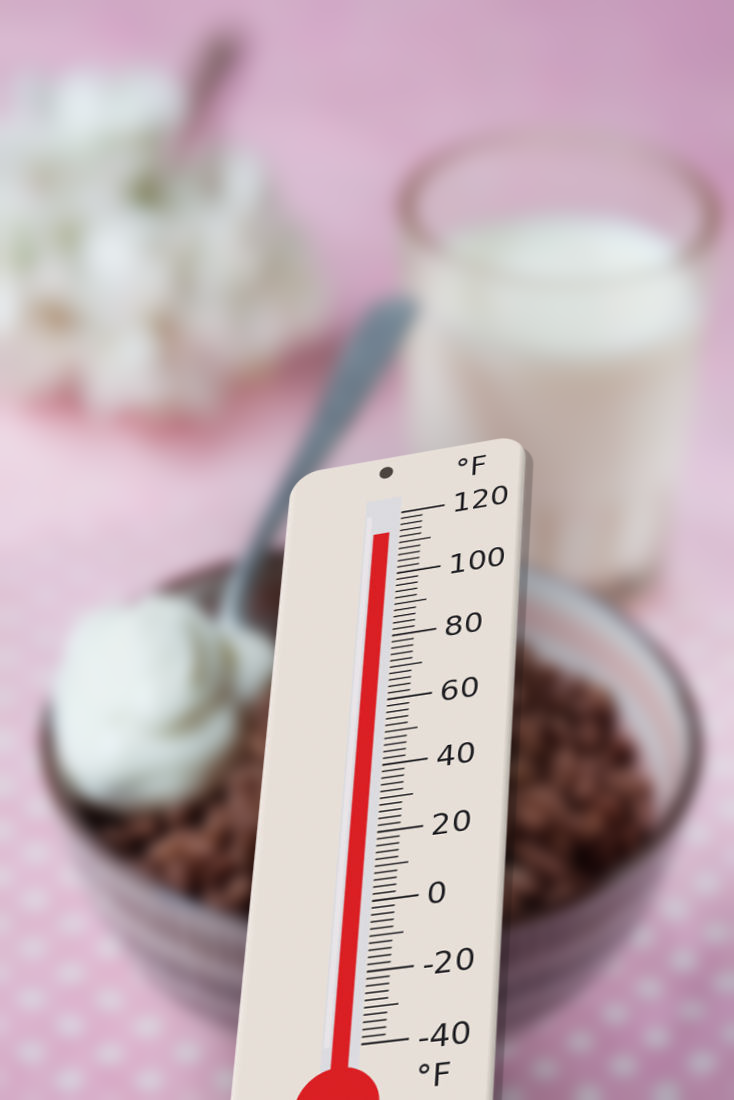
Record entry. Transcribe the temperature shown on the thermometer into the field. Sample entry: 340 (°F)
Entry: 114 (°F)
